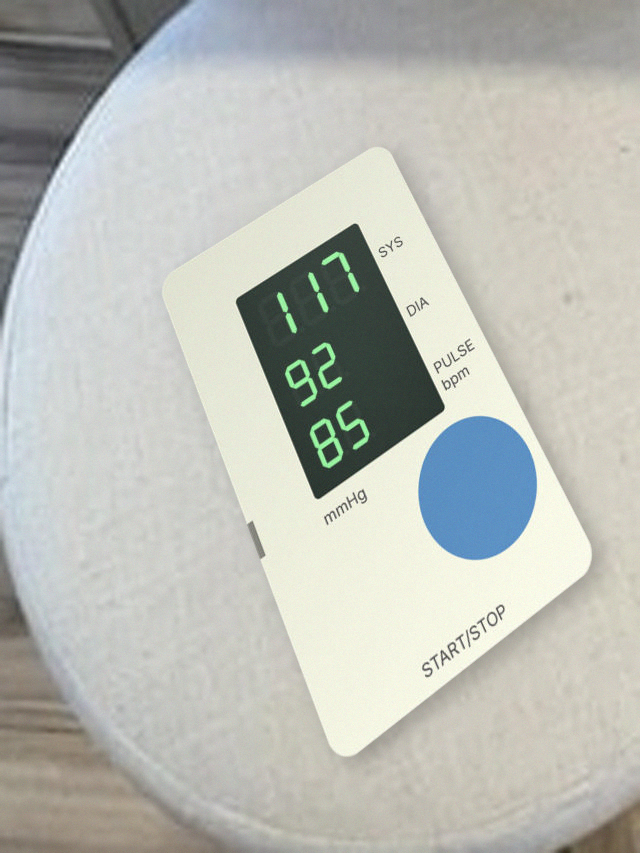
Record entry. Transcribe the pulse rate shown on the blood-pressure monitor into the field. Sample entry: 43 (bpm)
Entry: 85 (bpm)
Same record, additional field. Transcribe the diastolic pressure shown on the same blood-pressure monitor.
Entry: 92 (mmHg)
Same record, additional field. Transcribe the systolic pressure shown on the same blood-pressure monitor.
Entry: 117 (mmHg)
